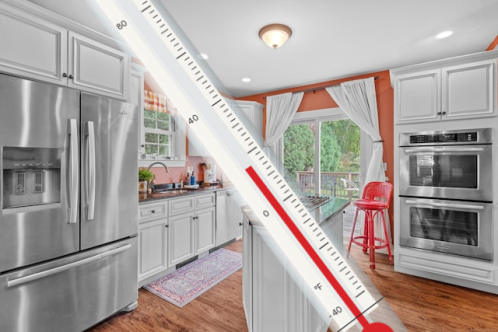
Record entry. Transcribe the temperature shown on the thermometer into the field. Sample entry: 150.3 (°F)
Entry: 16 (°F)
